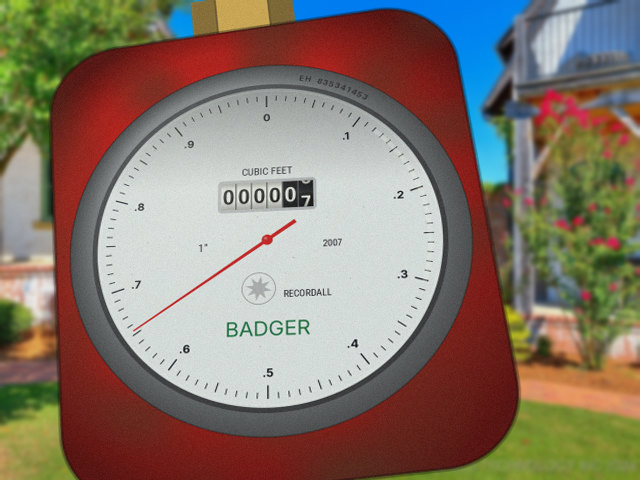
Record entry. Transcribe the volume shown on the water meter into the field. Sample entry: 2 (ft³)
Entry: 6.65 (ft³)
